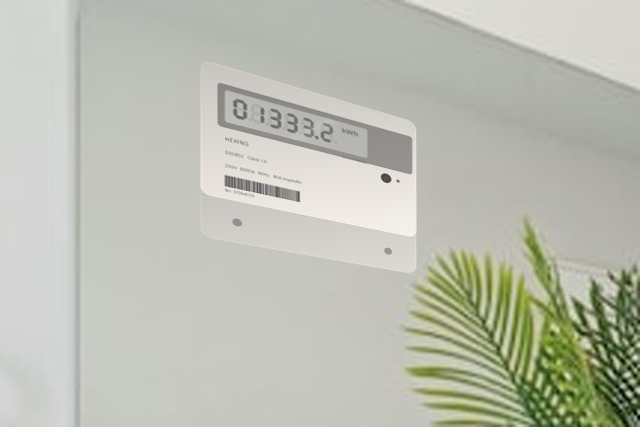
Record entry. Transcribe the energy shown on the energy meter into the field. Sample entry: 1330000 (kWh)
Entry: 1333.2 (kWh)
